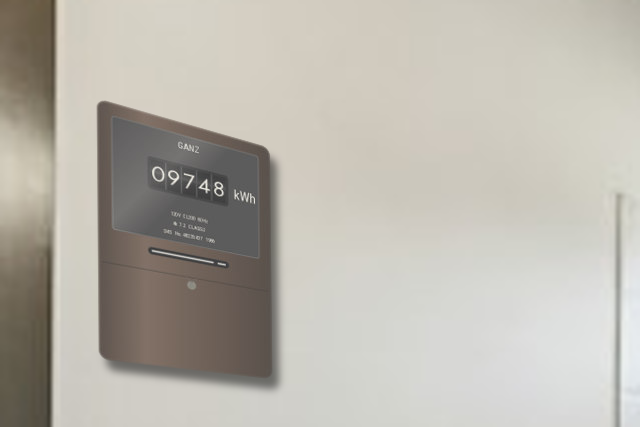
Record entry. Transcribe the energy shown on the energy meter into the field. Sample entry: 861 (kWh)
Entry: 9748 (kWh)
